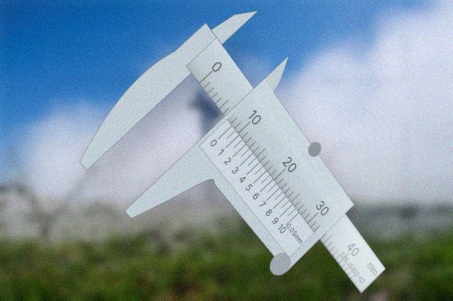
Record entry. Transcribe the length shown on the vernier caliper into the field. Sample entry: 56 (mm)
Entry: 8.4 (mm)
